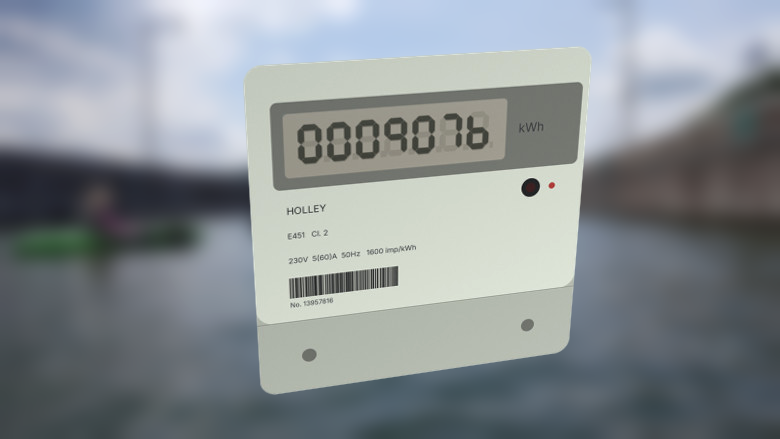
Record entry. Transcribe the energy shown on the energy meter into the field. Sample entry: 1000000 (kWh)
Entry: 9076 (kWh)
